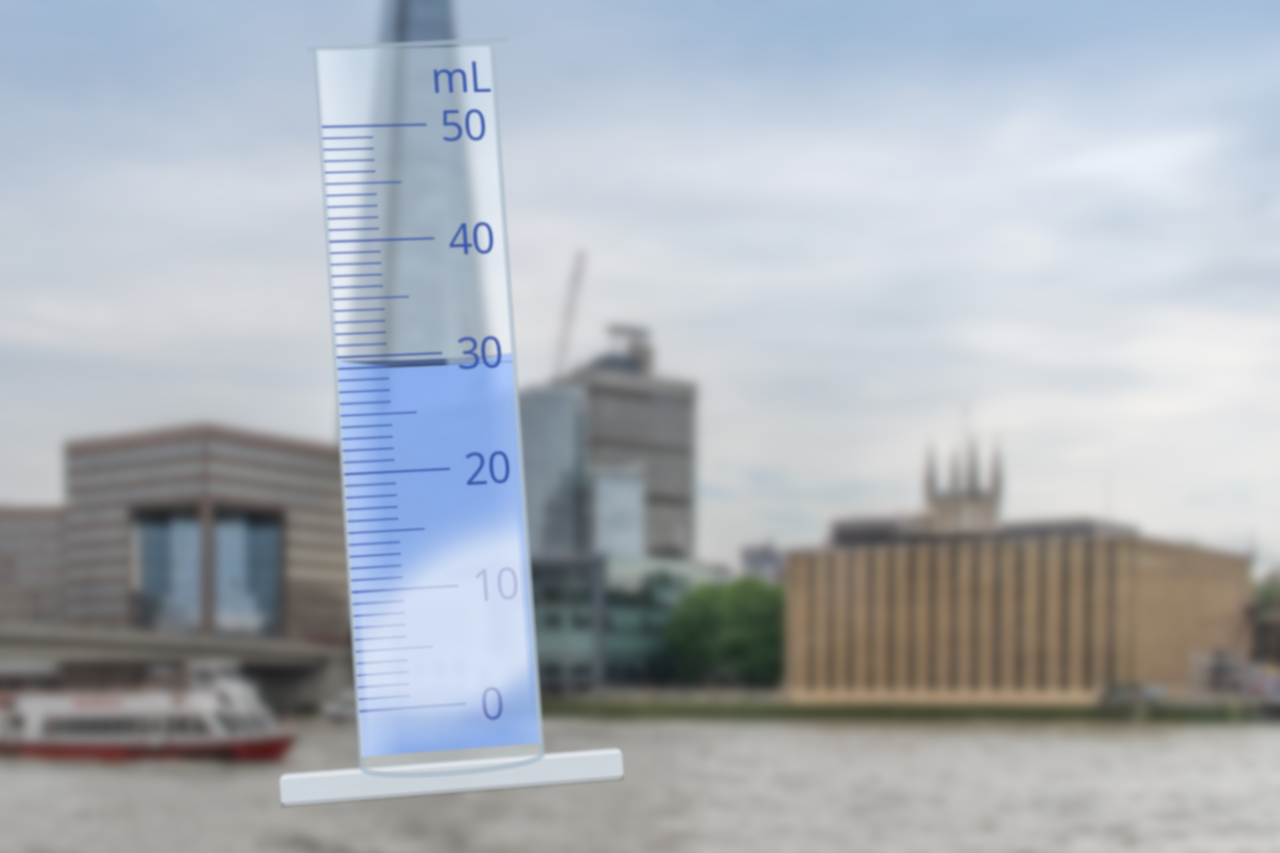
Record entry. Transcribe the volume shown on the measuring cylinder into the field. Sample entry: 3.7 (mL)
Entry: 29 (mL)
